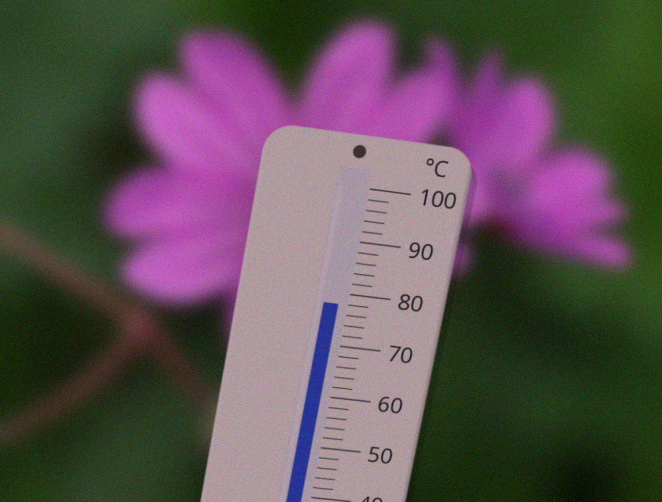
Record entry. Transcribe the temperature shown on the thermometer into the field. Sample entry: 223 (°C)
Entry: 78 (°C)
